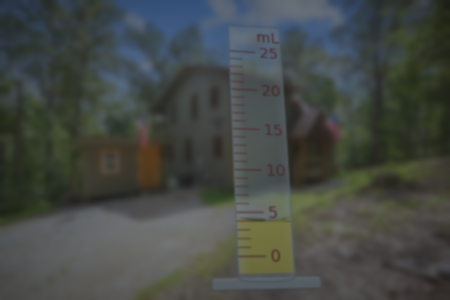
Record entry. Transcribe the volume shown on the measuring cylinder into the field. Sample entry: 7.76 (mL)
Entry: 4 (mL)
